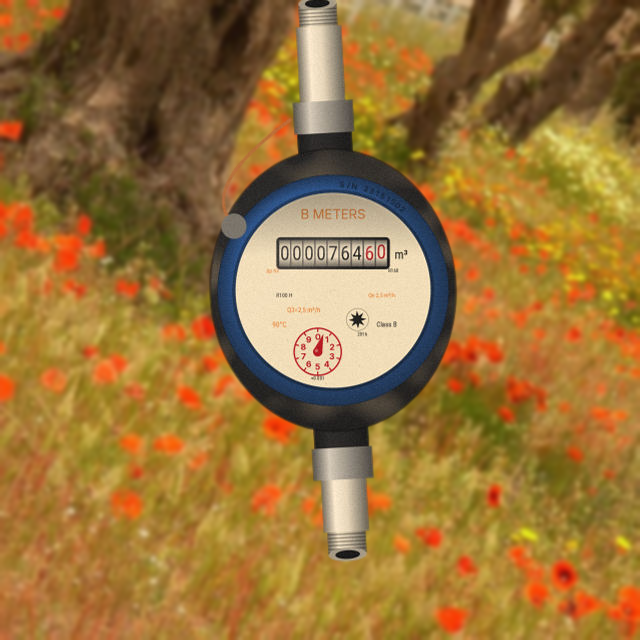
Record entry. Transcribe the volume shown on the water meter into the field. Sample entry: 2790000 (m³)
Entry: 764.600 (m³)
